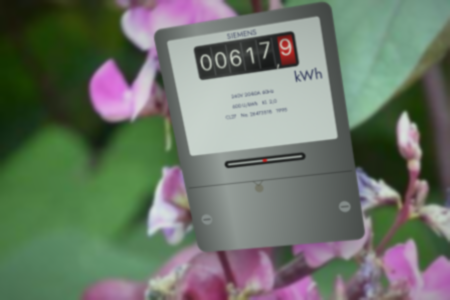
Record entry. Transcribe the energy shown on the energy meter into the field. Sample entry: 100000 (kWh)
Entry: 617.9 (kWh)
